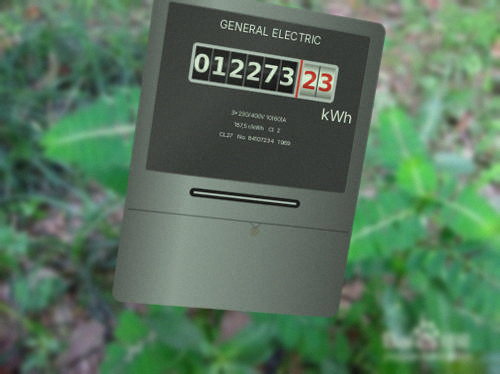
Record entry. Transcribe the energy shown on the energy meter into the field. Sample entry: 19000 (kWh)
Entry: 12273.23 (kWh)
